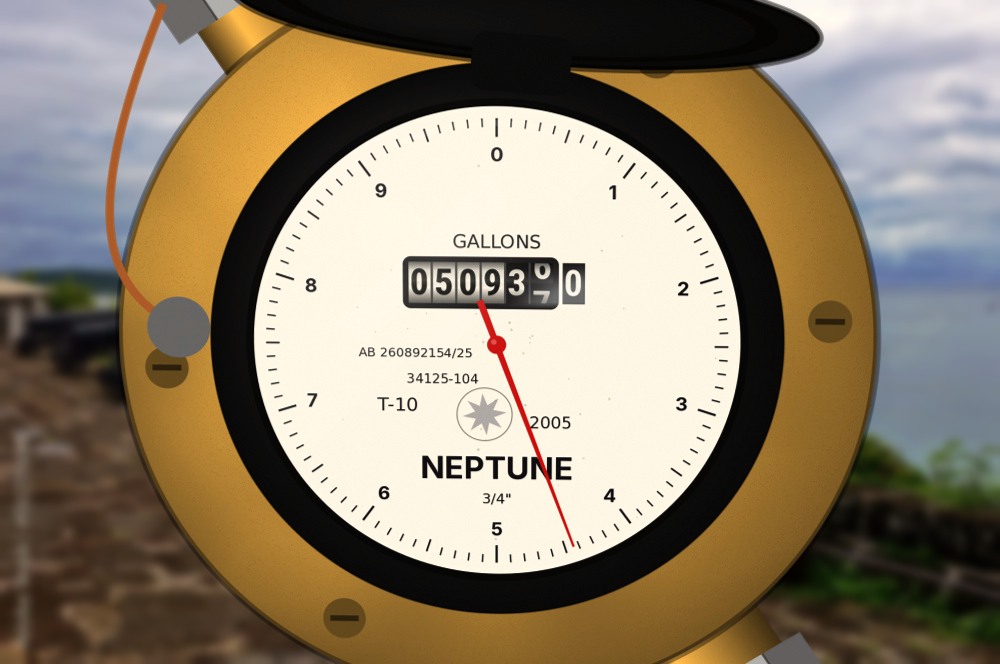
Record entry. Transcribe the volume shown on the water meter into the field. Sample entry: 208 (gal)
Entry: 509364.4 (gal)
